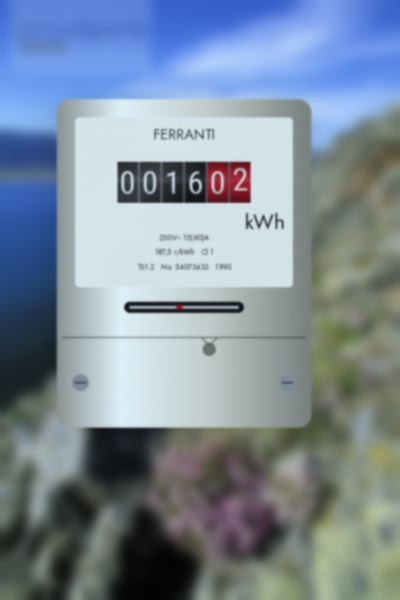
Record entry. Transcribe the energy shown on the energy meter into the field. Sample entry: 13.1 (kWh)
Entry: 16.02 (kWh)
